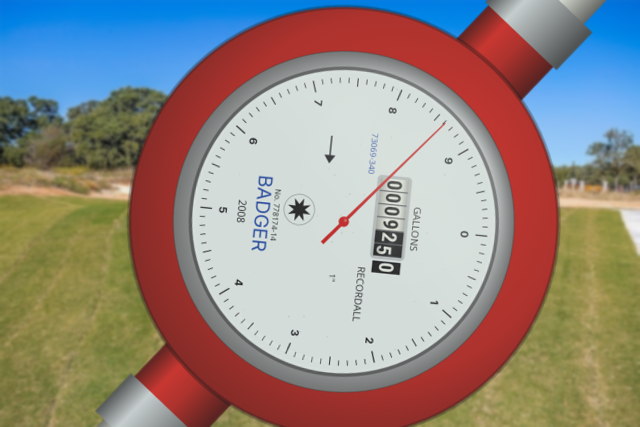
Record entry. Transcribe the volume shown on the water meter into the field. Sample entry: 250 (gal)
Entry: 9248.6 (gal)
